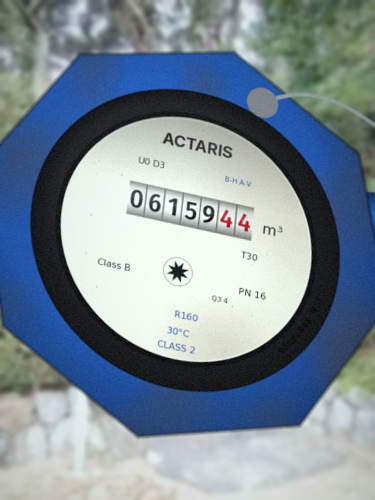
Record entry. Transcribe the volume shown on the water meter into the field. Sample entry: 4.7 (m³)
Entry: 6159.44 (m³)
